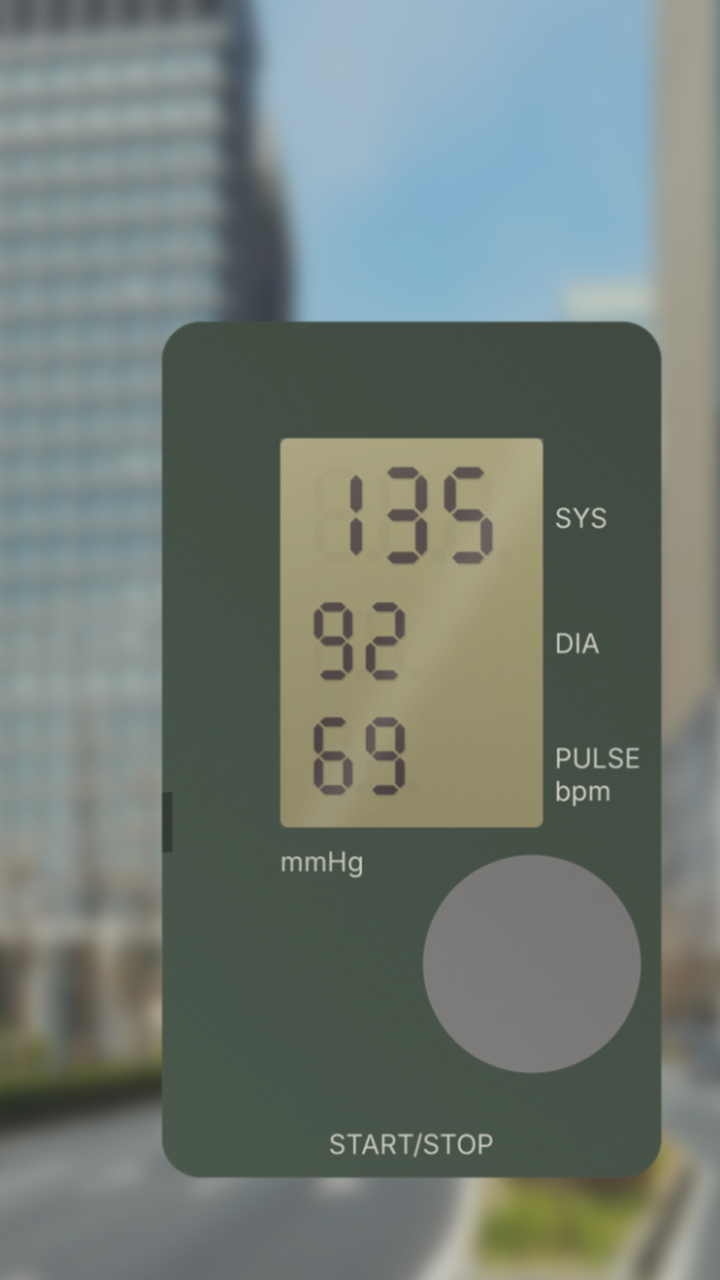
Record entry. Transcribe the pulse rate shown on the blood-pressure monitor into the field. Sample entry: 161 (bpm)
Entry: 69 (bpm)
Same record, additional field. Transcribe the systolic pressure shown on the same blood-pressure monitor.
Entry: 135 (mmHg)
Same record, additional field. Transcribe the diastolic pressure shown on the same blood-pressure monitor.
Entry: 92 (mmHg)
